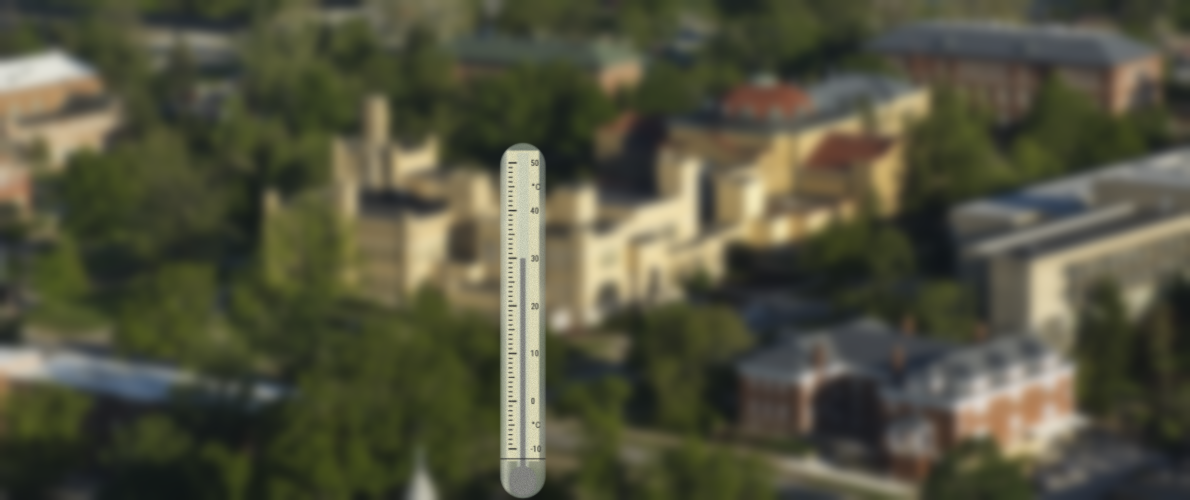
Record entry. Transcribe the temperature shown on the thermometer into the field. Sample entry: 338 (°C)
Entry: 30 (°C)
